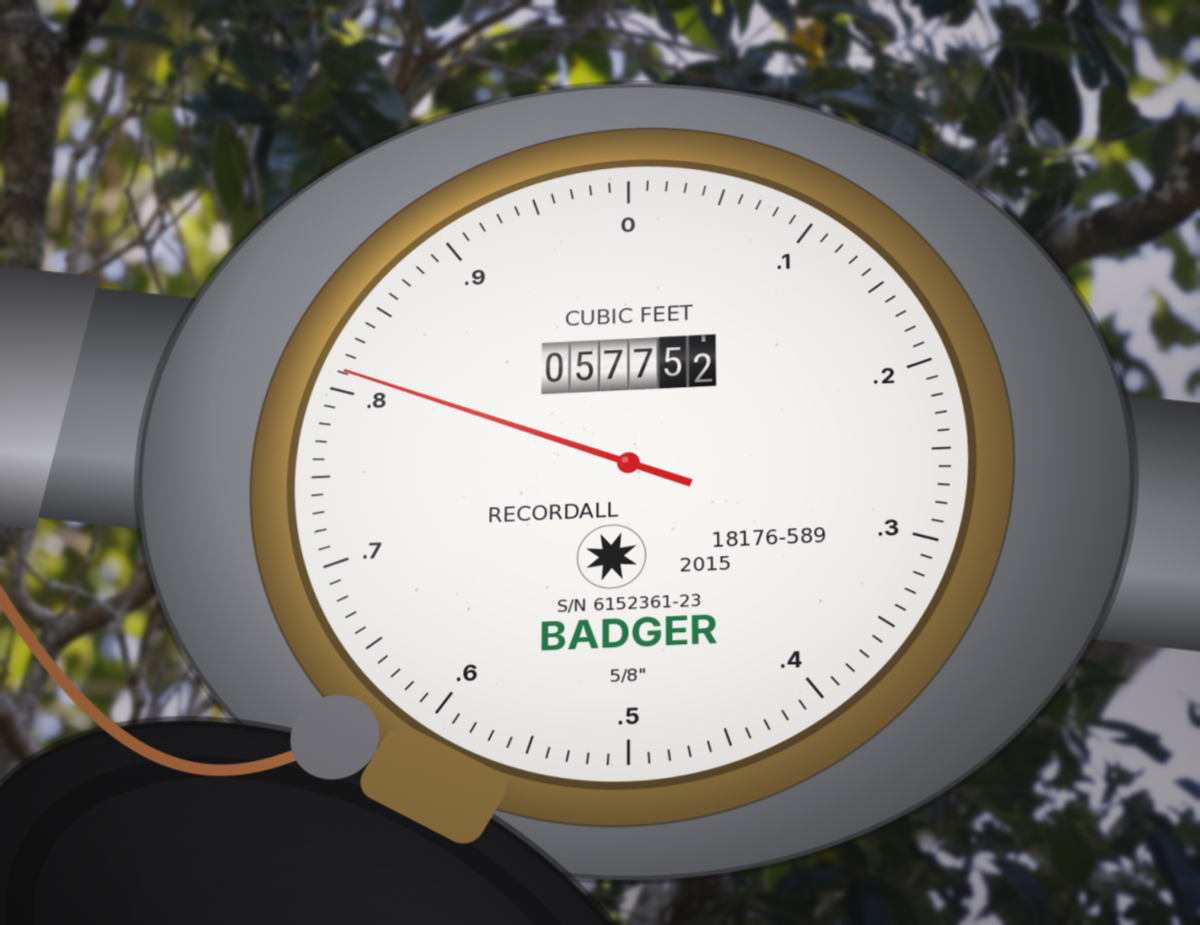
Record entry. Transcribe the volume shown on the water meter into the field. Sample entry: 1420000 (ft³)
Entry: 57751.81 (ft³)
